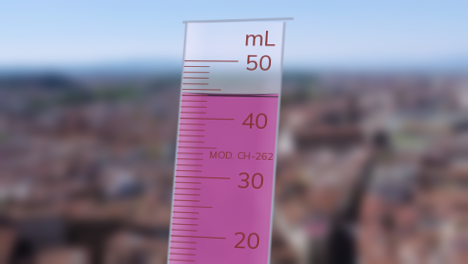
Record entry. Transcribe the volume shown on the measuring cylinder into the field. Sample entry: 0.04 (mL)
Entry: 44 (mL)
